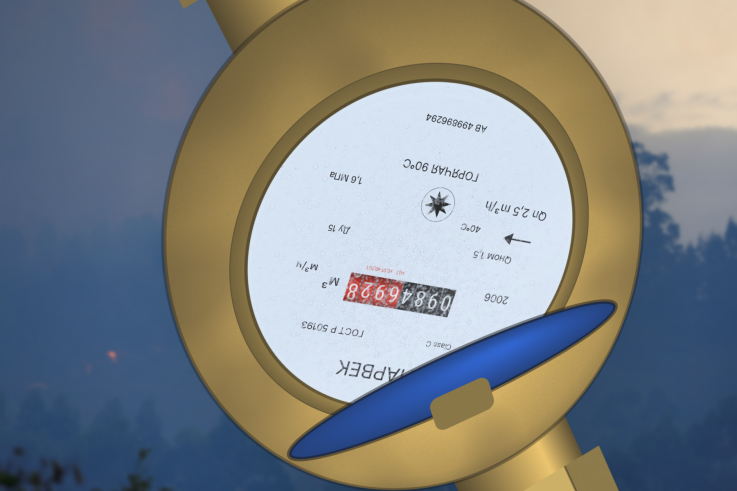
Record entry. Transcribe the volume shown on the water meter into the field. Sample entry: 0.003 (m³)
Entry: 984.6928 (m³)
